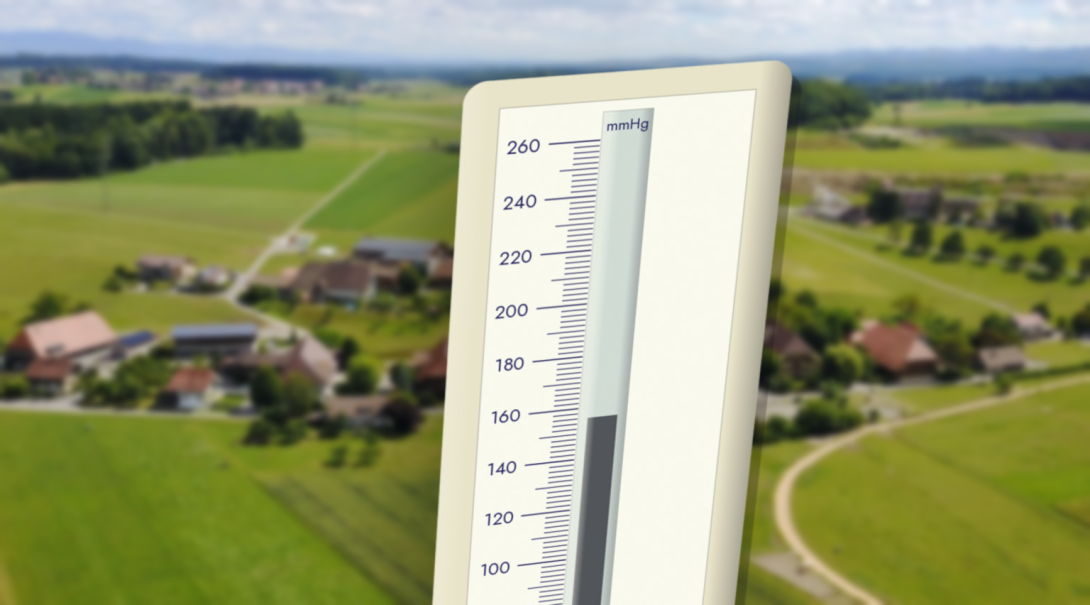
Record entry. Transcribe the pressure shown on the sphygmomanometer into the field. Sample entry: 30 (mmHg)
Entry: 156 (mmHg)
